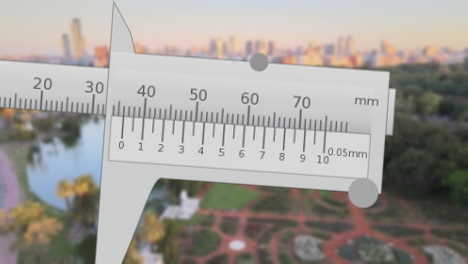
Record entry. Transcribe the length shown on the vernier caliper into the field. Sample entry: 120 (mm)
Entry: 36.0 (mm)
